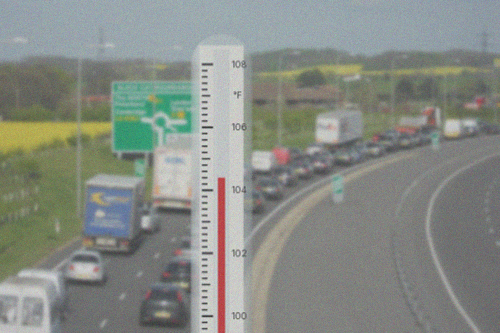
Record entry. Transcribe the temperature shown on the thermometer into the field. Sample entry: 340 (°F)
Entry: 104.4 (°F)
